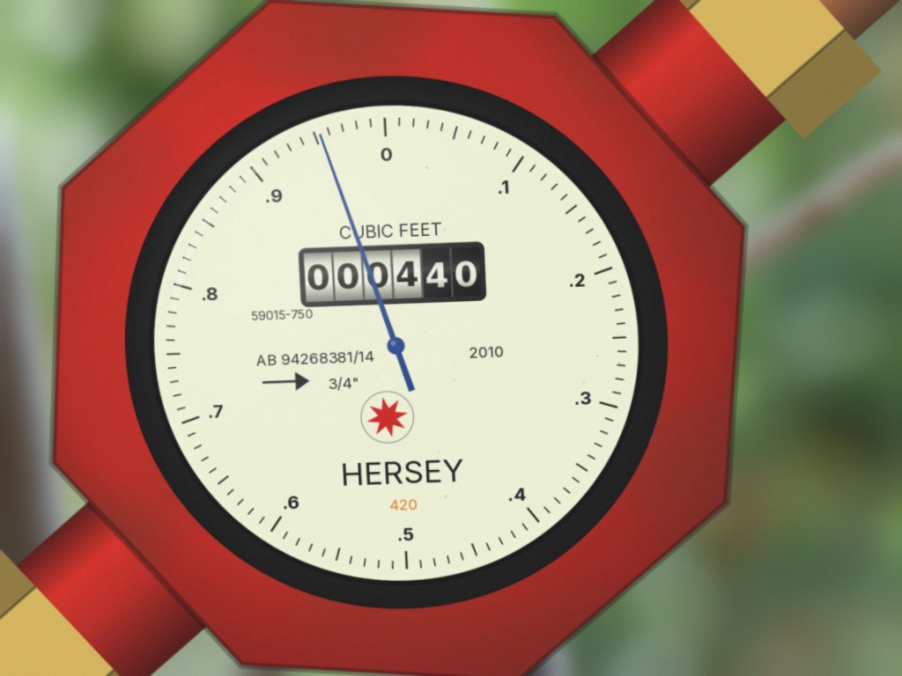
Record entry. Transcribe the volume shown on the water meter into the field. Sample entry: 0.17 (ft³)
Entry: 439.95 (ft³)
